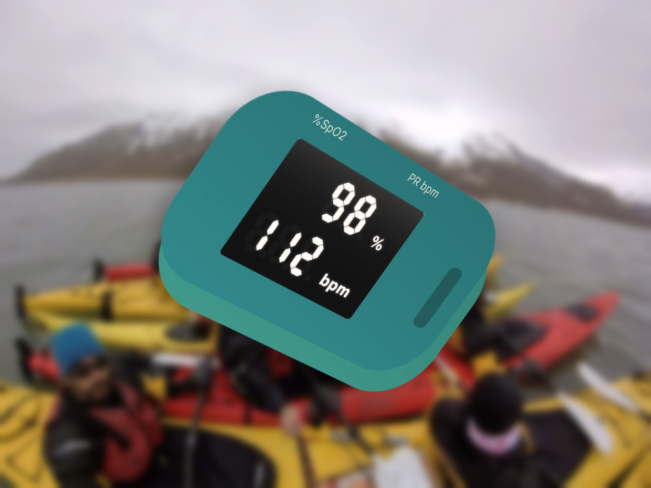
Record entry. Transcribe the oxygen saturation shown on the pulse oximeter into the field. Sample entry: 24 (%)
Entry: 98 (%)
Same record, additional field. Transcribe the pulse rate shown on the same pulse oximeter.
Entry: 112 (bpm)
